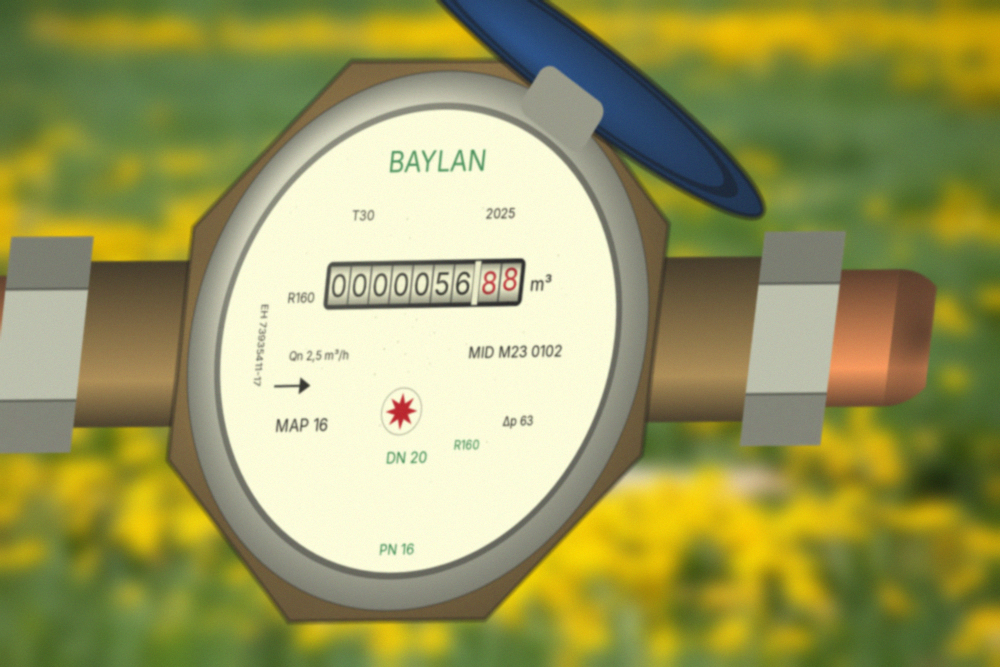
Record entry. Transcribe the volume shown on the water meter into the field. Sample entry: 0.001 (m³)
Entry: 56.88 (m³)
